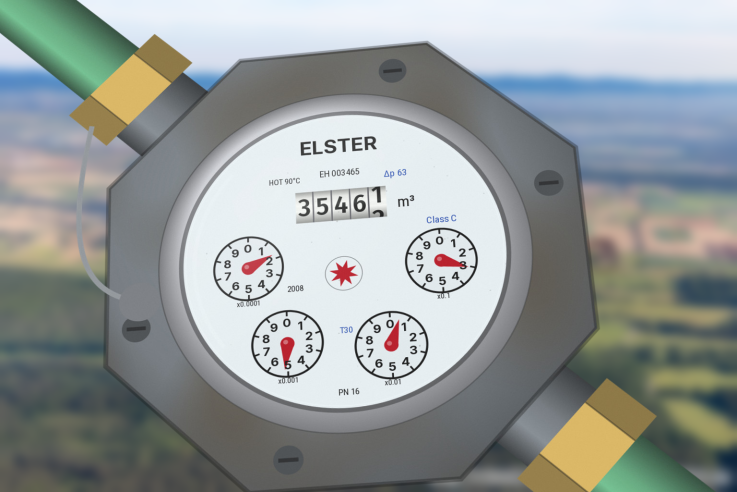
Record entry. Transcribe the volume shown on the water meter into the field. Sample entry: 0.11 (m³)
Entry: 35461.3051 (m³)
